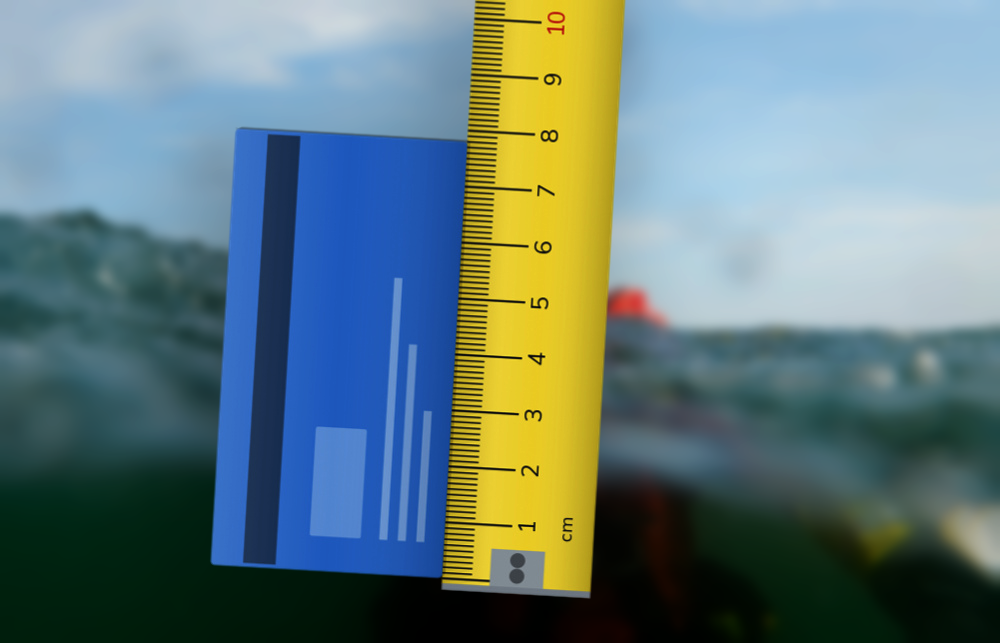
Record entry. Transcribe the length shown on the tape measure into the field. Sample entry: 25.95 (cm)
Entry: 7.8 (cm)
